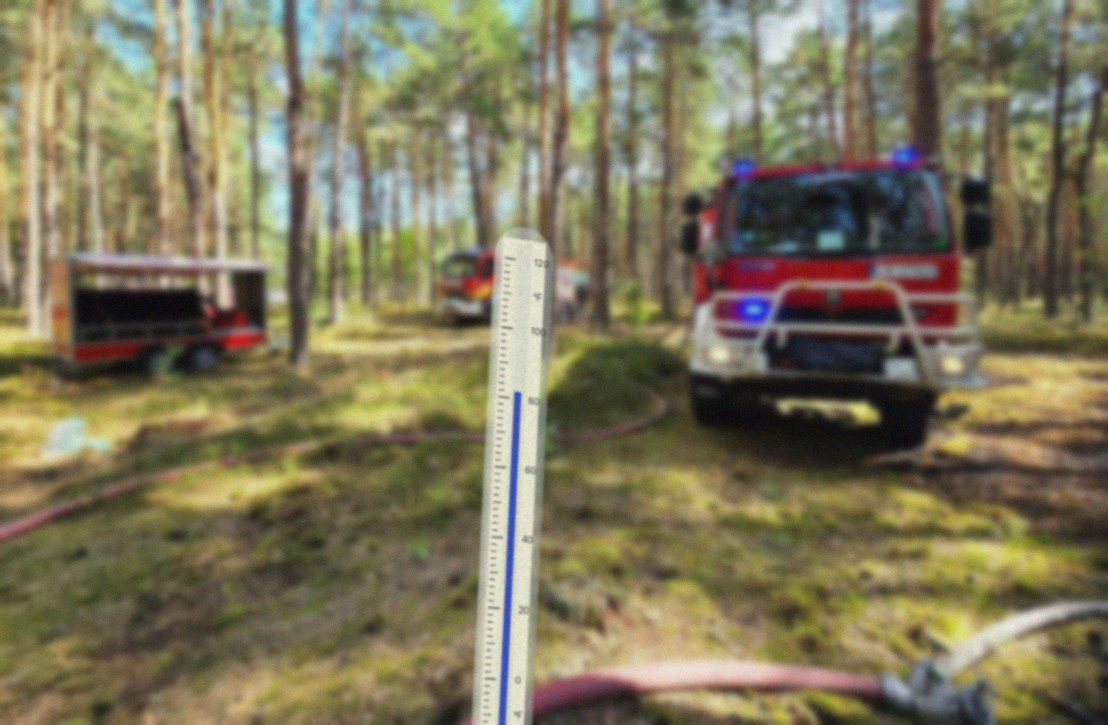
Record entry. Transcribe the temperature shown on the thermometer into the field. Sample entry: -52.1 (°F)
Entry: 82 (°F)
